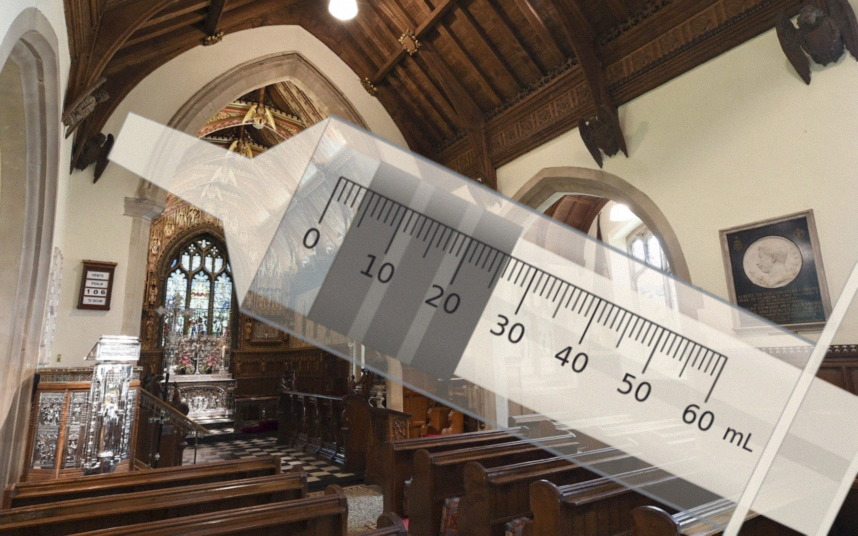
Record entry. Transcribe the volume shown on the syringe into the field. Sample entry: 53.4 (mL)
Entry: 4 (mL)
